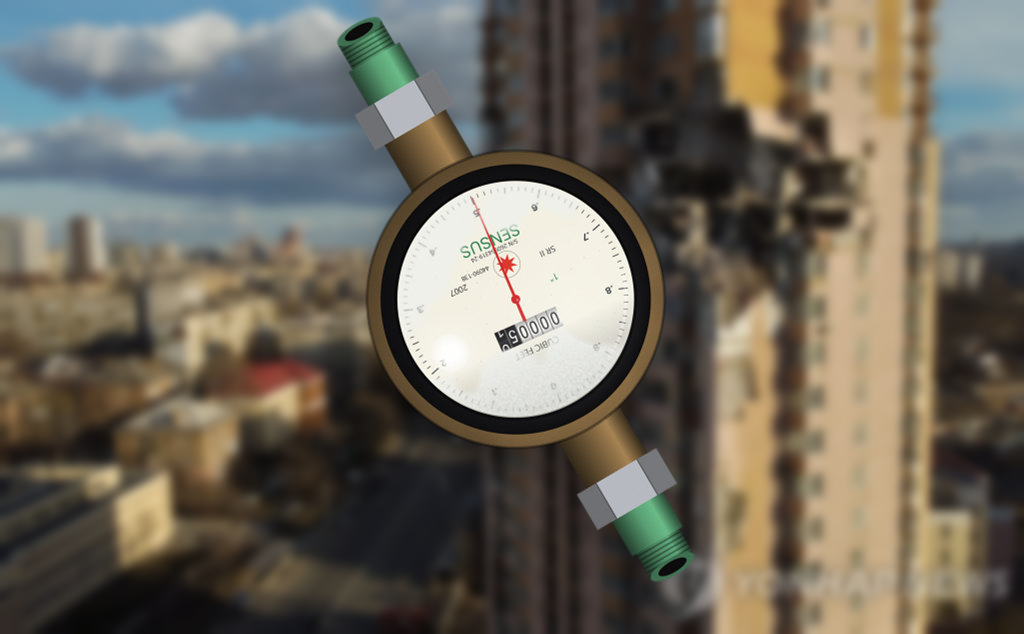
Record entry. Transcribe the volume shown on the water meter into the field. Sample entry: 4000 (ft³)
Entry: 50.50 (ft³)
